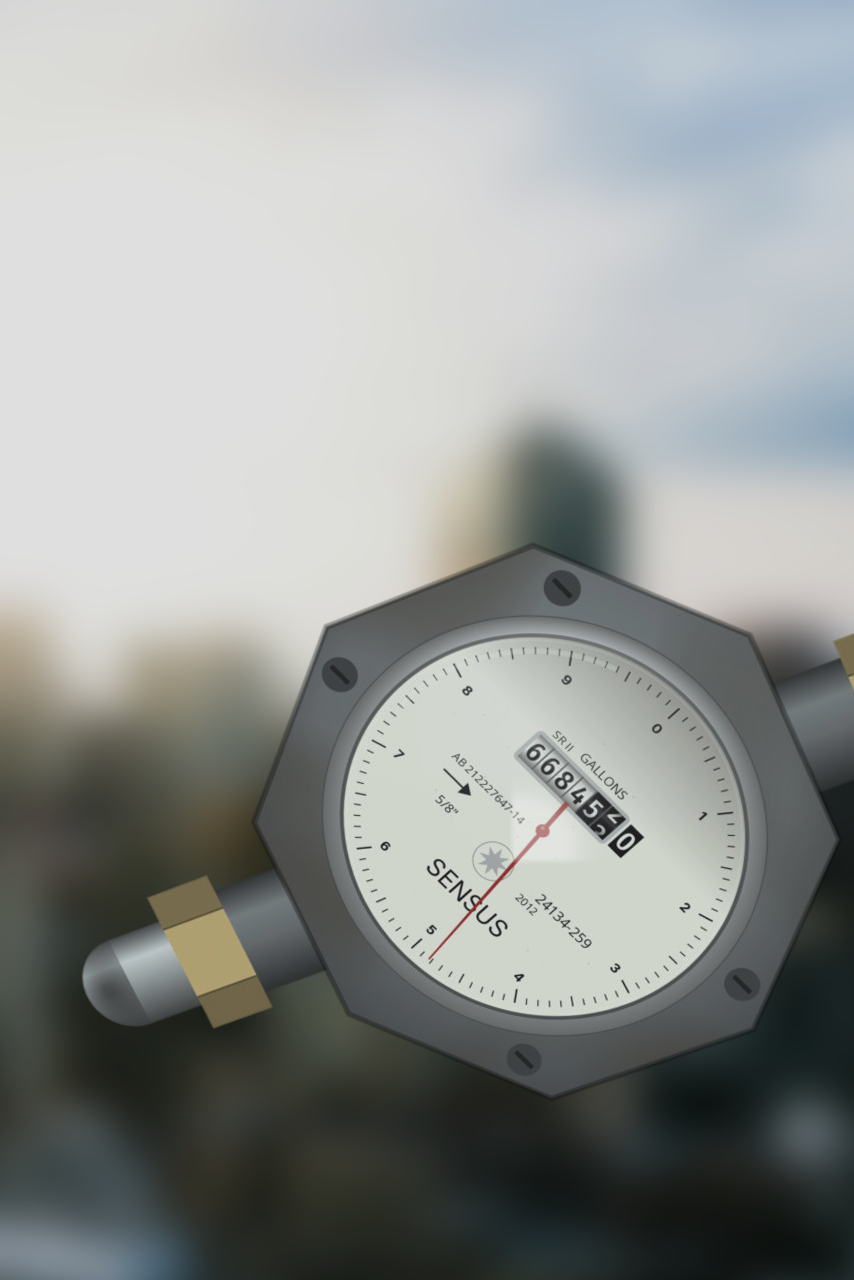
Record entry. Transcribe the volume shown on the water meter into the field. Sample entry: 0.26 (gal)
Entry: 6684524.8 (gal)
